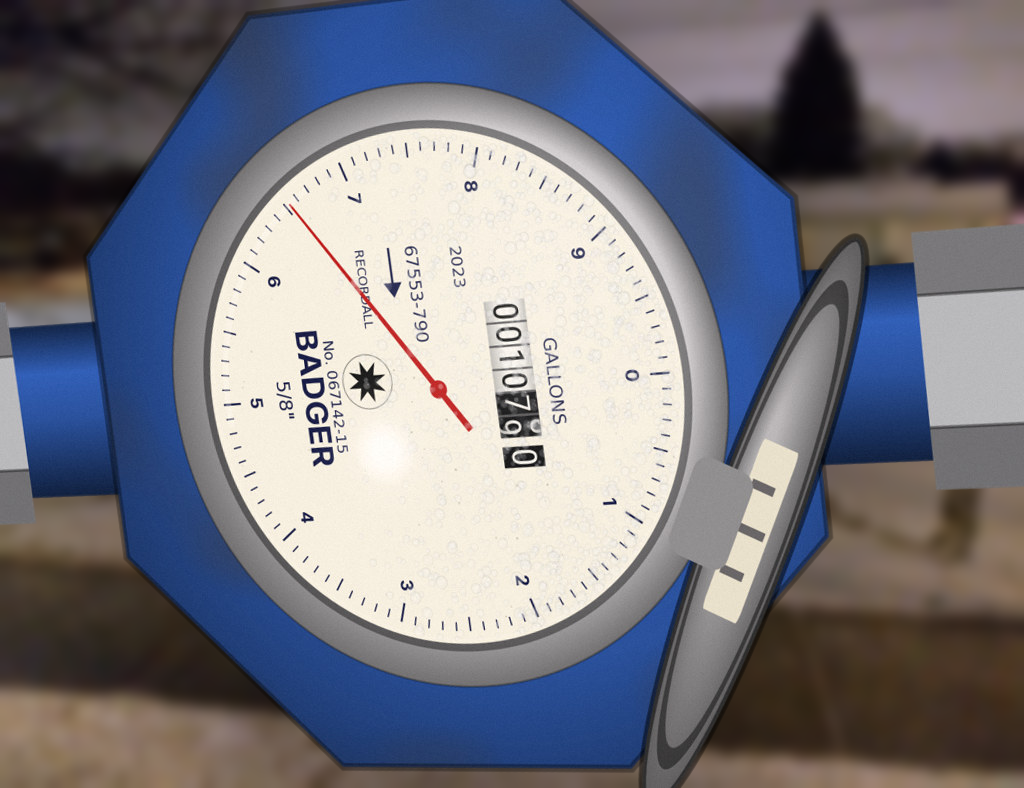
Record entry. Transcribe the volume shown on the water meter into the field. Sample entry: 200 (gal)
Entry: 10786.5 (gal)
